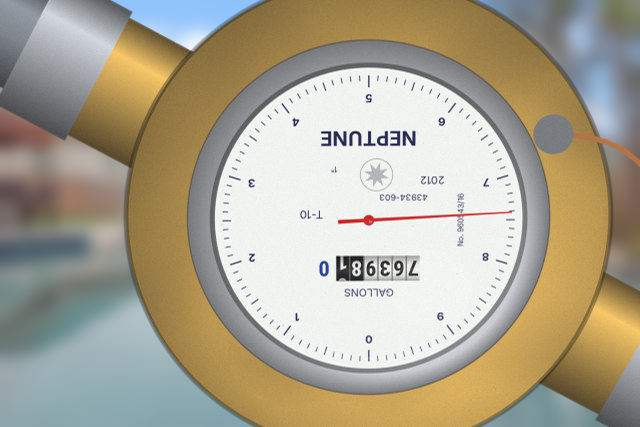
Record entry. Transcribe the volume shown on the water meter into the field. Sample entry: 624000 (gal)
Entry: 7639807.4 (gal)
